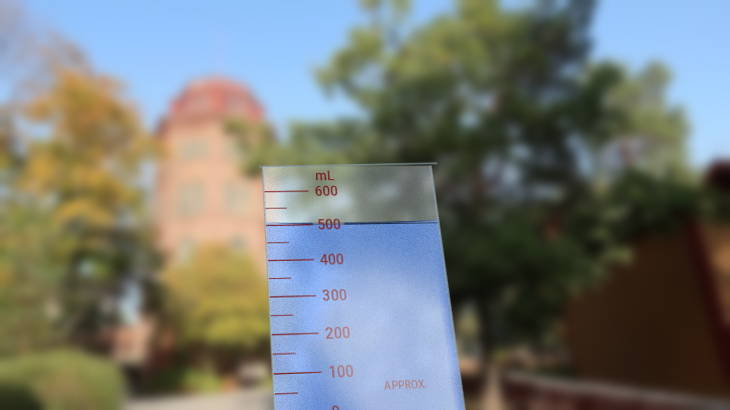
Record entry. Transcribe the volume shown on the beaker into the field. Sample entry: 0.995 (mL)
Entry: 500 (mL)
